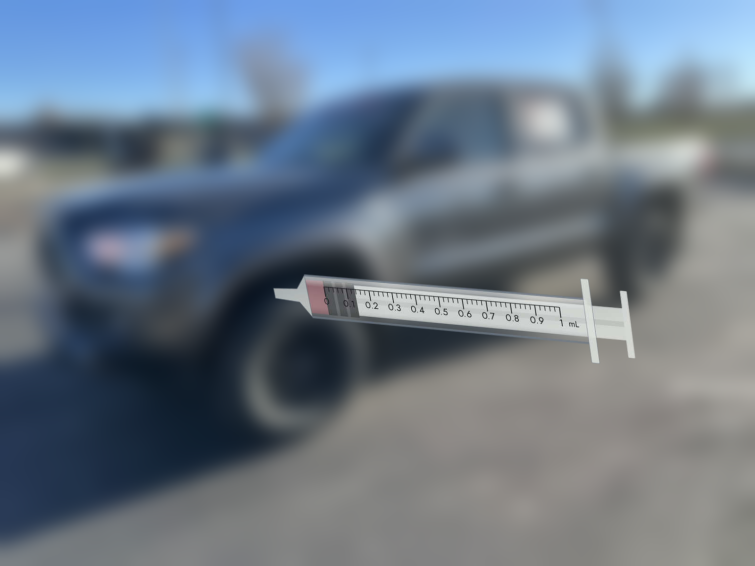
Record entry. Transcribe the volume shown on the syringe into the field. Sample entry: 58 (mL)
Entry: 0 (mL)
